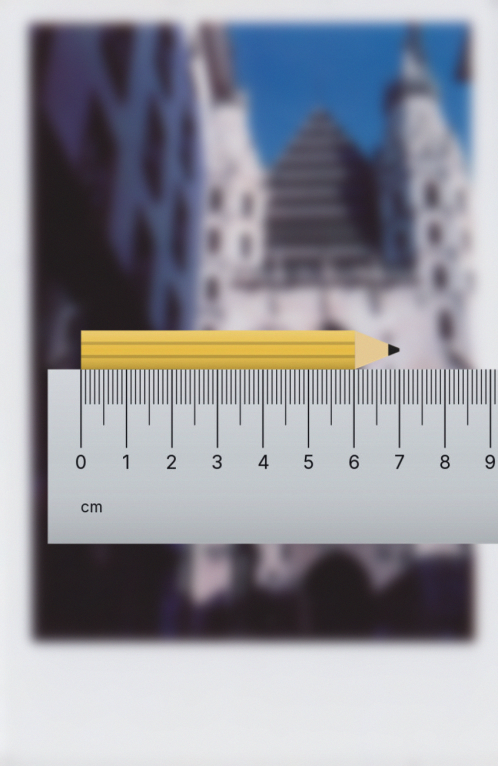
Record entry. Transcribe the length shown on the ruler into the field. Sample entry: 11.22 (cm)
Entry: 7 (cm)
